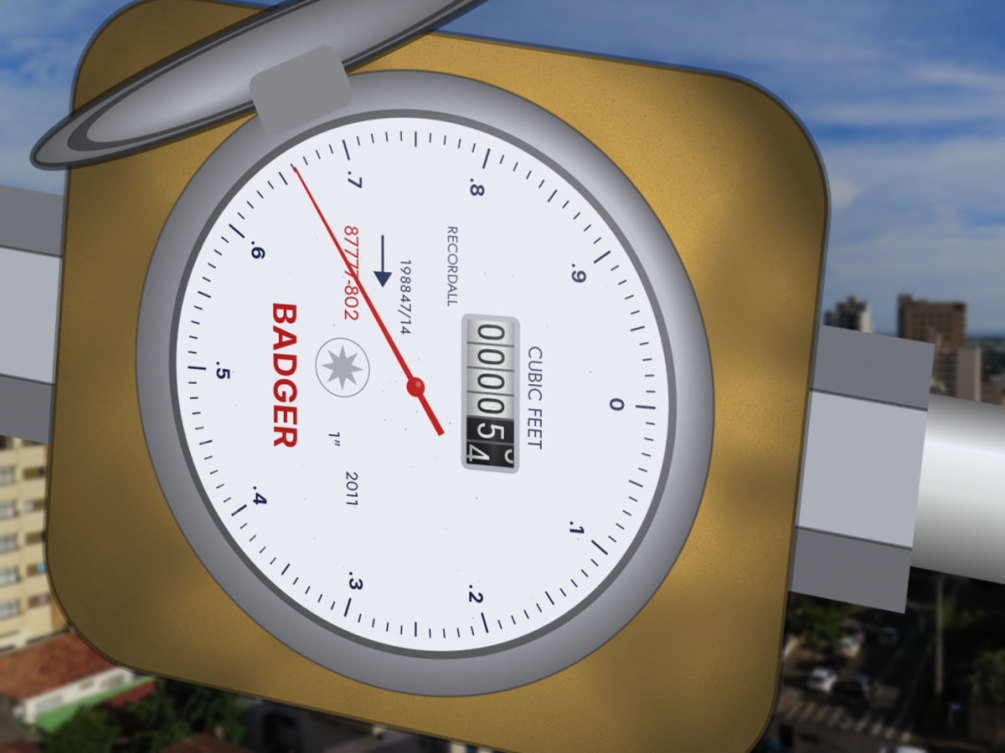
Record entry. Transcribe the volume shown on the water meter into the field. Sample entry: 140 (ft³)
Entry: 53.66 (ft³)
